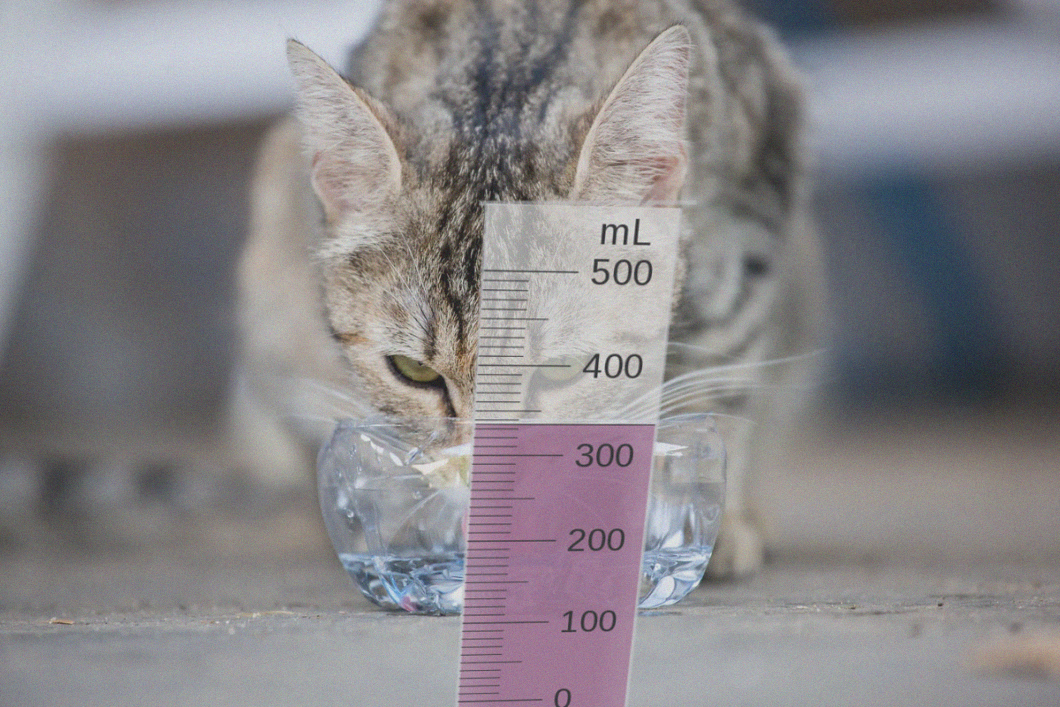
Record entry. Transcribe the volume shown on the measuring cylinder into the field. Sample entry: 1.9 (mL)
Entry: 335 (mL)
